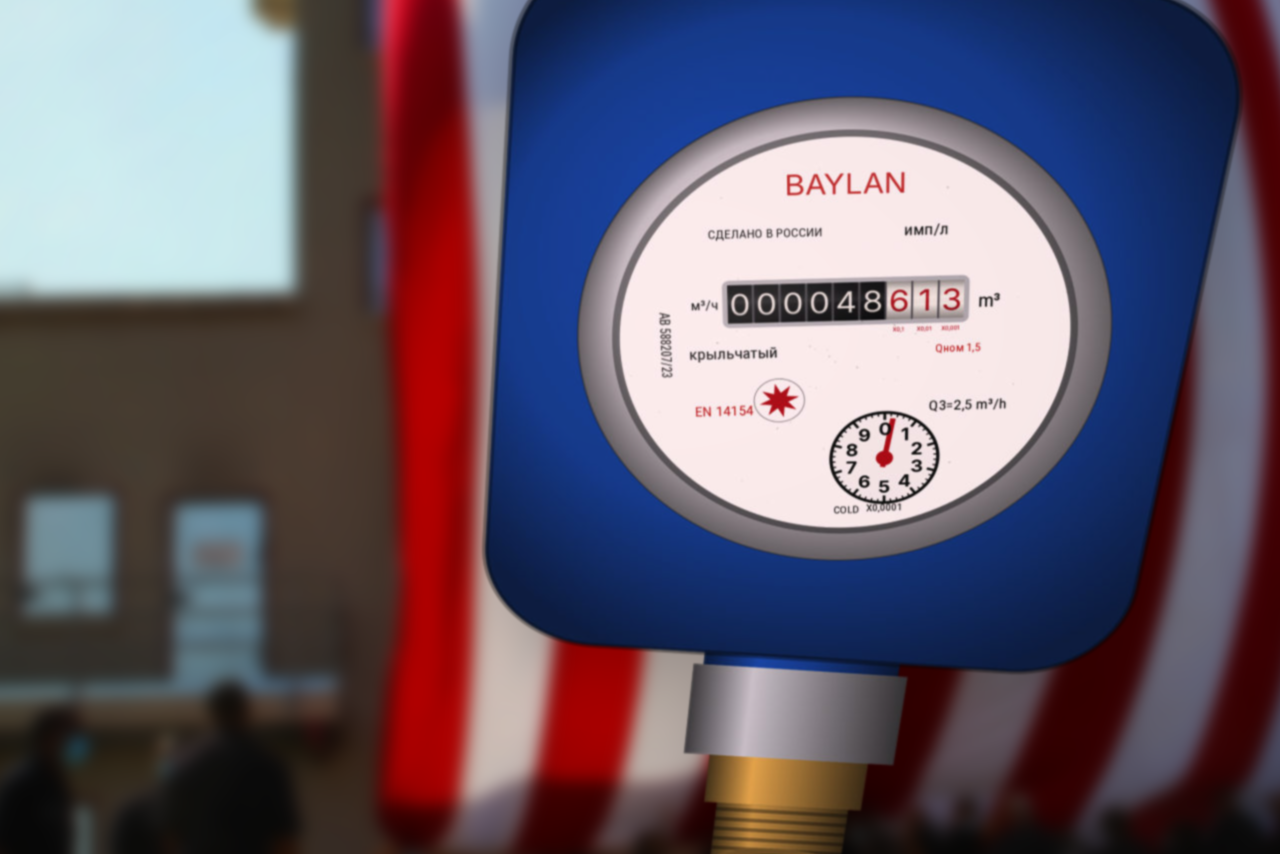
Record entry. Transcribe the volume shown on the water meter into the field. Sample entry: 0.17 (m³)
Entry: 48.6130 (m³)
